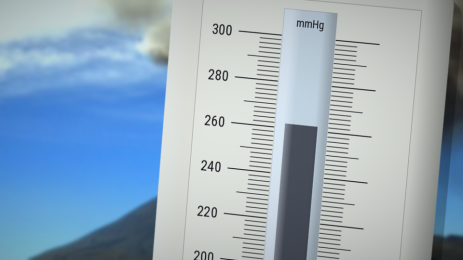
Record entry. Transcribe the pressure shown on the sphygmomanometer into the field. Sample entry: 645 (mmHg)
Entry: 262 (mmHg)
